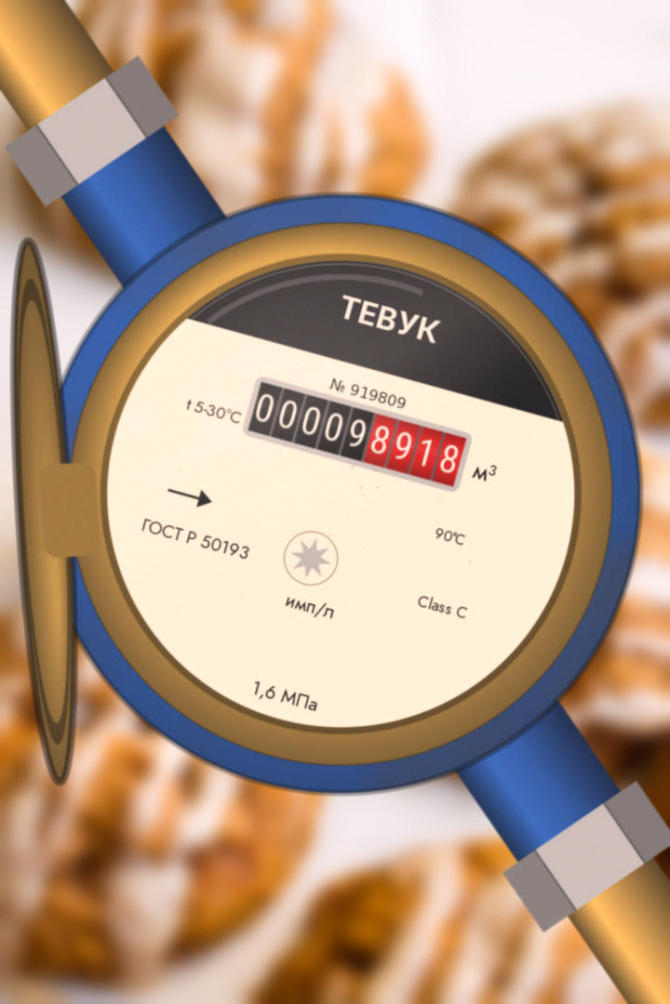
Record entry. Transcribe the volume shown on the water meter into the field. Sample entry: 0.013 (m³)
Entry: 9.8918 (m³)
